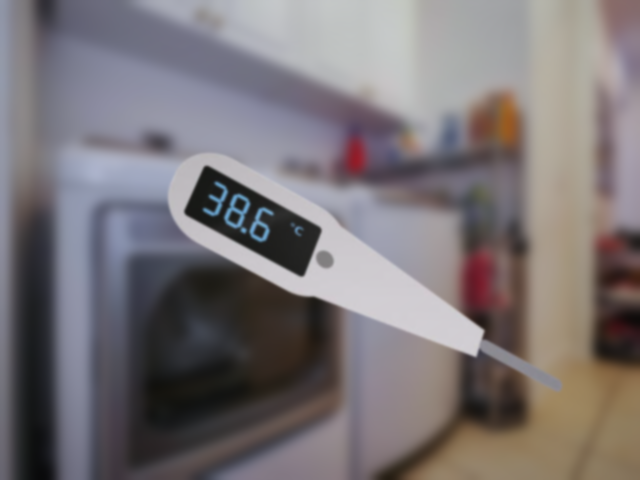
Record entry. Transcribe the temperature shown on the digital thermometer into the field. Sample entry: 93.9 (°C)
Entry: 38.6 (°C)
